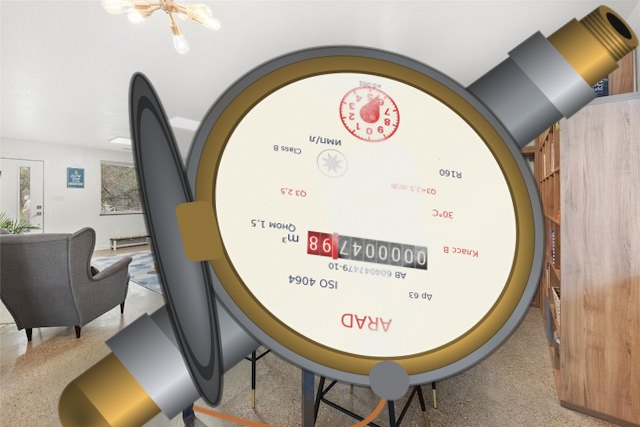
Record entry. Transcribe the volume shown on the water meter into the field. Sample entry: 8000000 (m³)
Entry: 47.985 (m³)
